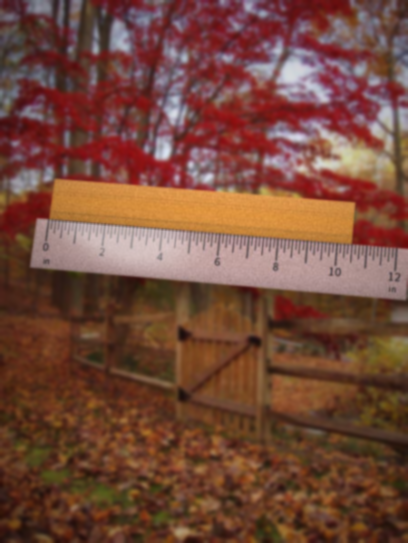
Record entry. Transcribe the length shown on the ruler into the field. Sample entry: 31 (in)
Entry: 10.5 (in)
